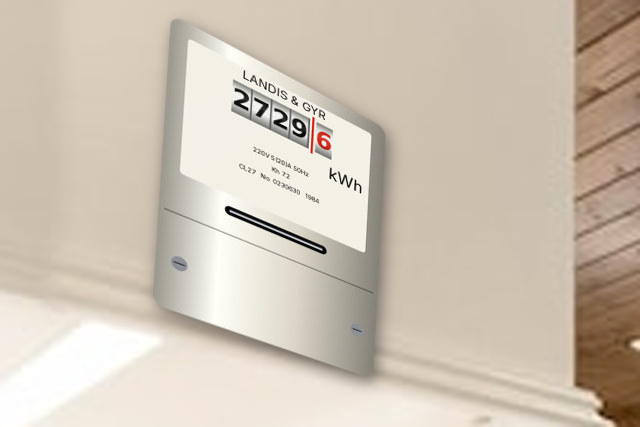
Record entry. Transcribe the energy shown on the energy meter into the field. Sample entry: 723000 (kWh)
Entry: 2729.6 (kWh)
